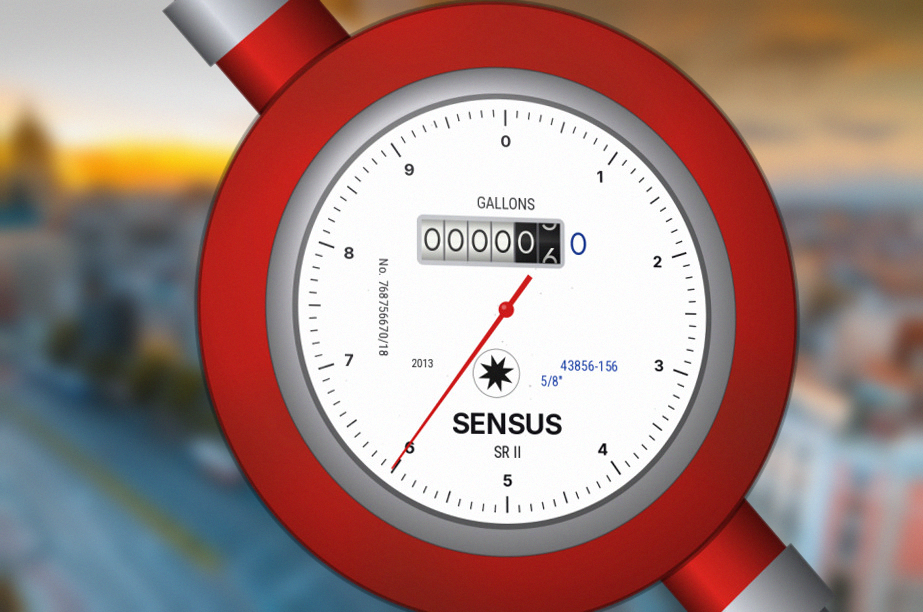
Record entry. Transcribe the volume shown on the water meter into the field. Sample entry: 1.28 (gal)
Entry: 56.0 (gal)
